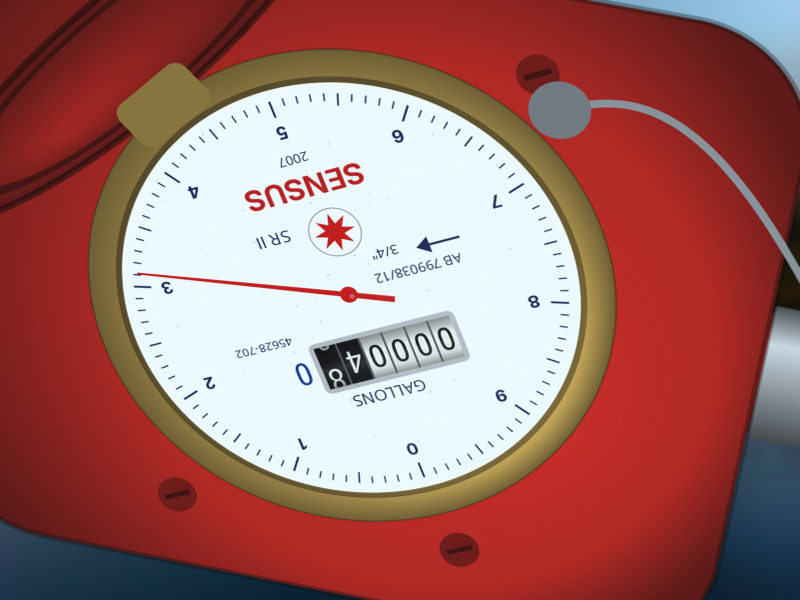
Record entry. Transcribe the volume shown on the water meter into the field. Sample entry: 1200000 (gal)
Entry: 483.1 (gal)
